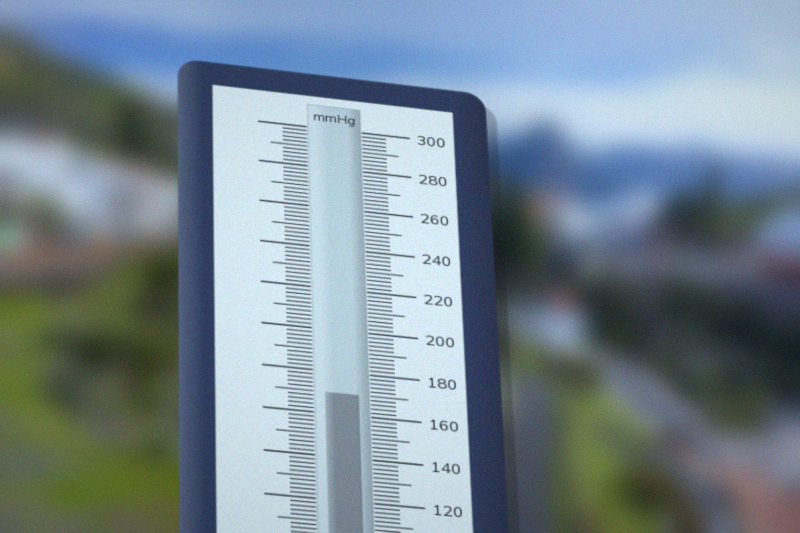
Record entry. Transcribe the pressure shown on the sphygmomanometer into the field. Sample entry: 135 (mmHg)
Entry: 170 (mmHg)
